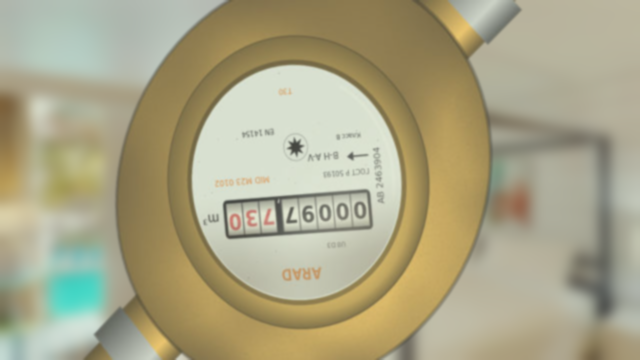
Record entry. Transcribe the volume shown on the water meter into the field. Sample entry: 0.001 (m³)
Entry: 97.730 (m³)
